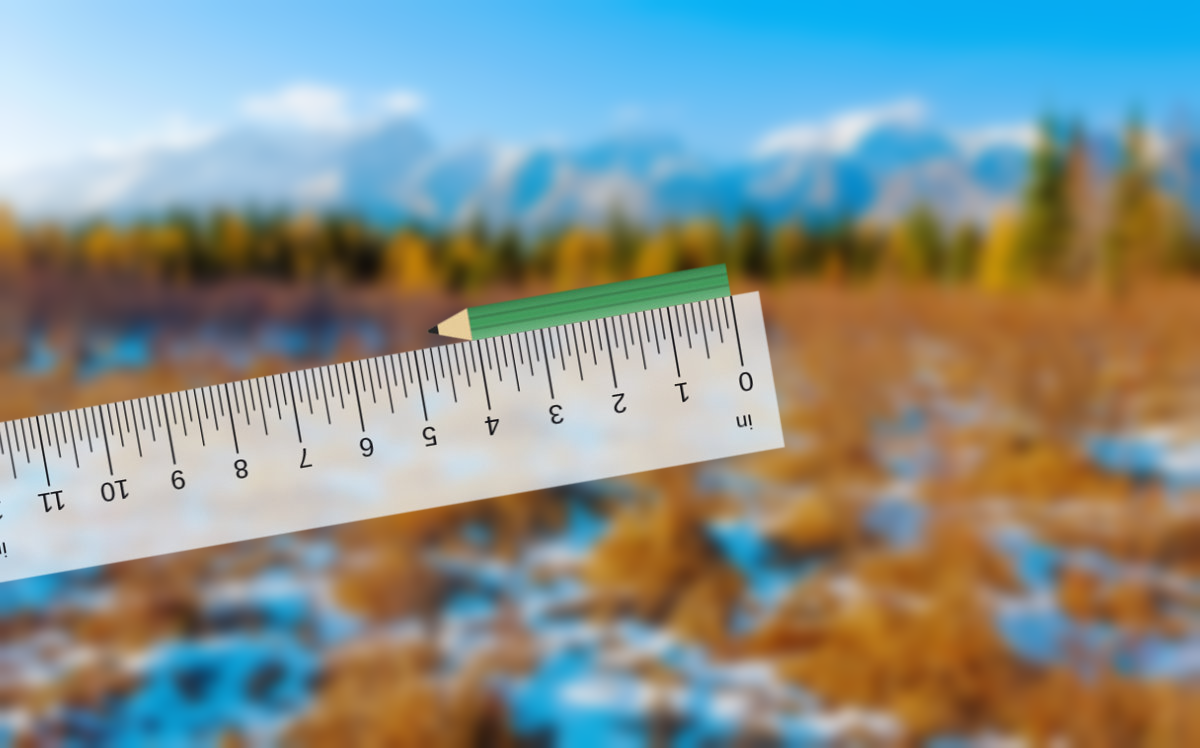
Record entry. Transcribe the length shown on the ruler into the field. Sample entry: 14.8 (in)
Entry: 4.75 (in)
